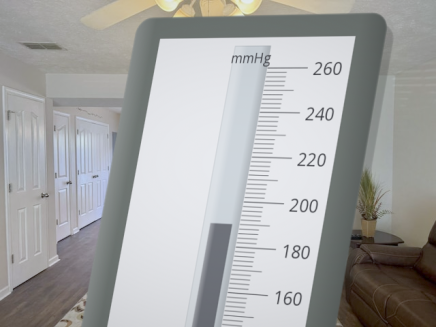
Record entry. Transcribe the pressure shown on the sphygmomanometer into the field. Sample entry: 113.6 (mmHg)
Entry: 190 (mmHg)
